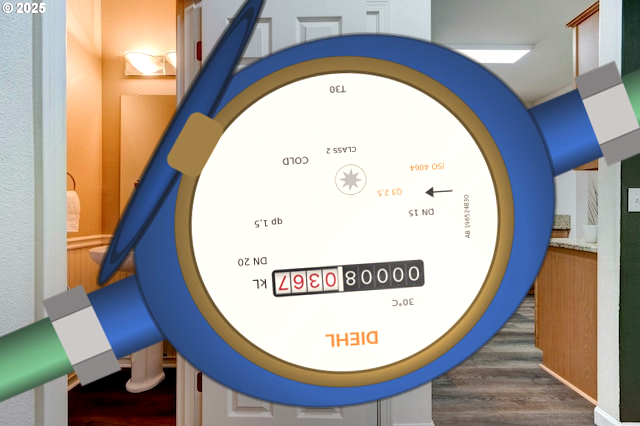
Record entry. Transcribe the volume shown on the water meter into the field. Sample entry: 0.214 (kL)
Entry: 8.0367 (kL)
